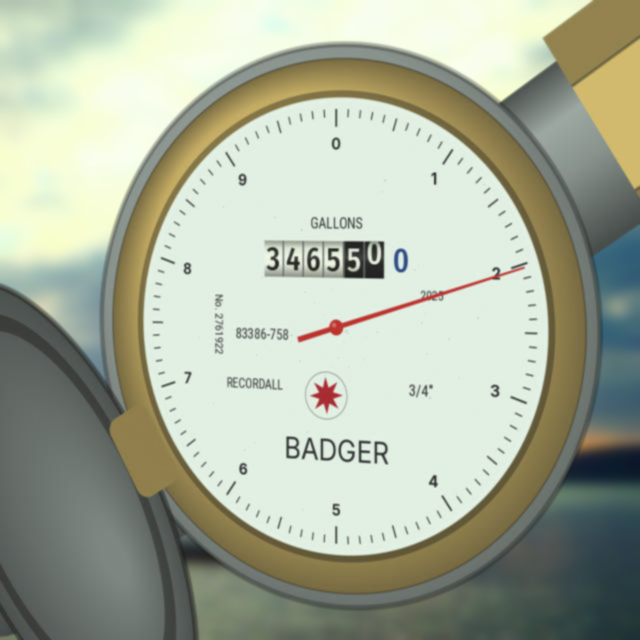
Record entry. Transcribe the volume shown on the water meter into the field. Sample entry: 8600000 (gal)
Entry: 3465502.0 (gal)
